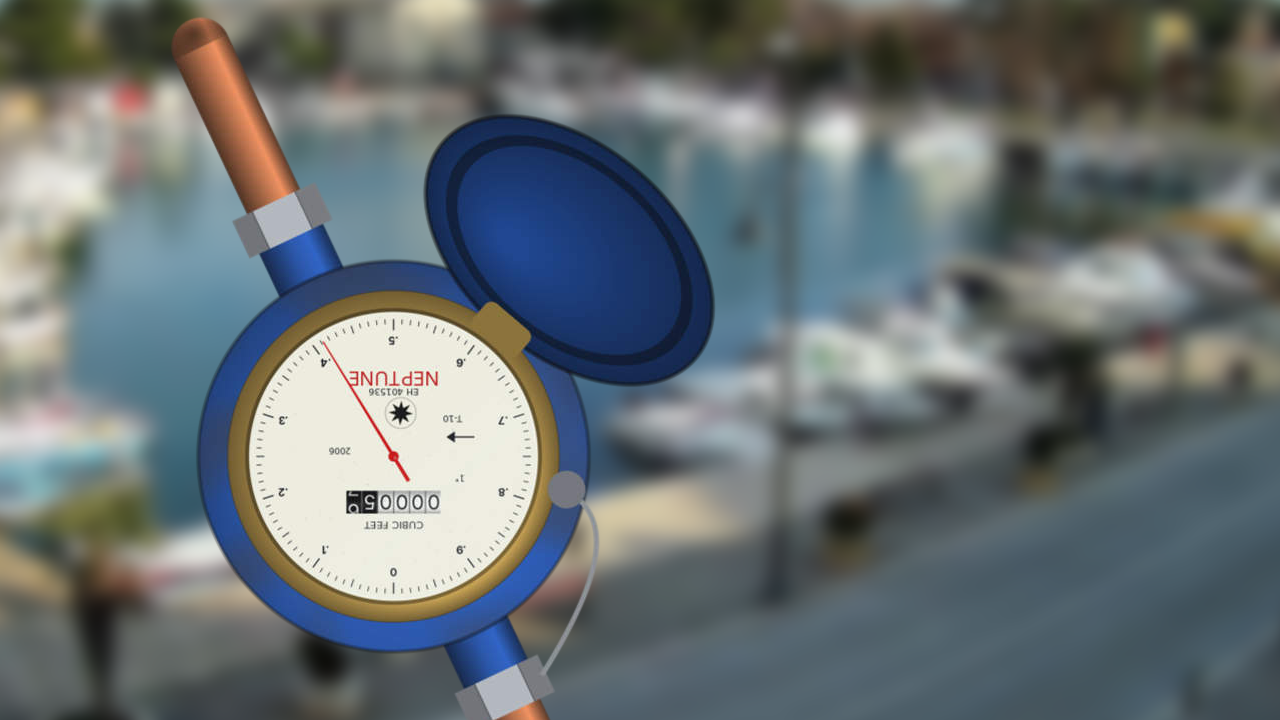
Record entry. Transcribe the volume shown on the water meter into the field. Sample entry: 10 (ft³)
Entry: 56.41 (ft³)
